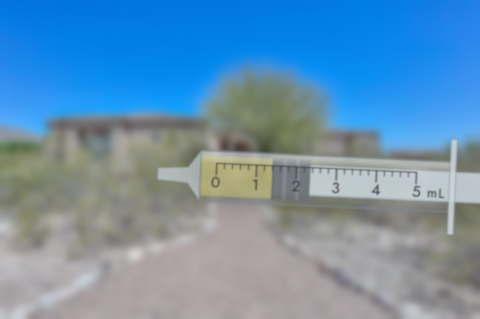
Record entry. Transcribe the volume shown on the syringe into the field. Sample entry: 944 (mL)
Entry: 1.4 (mL)
